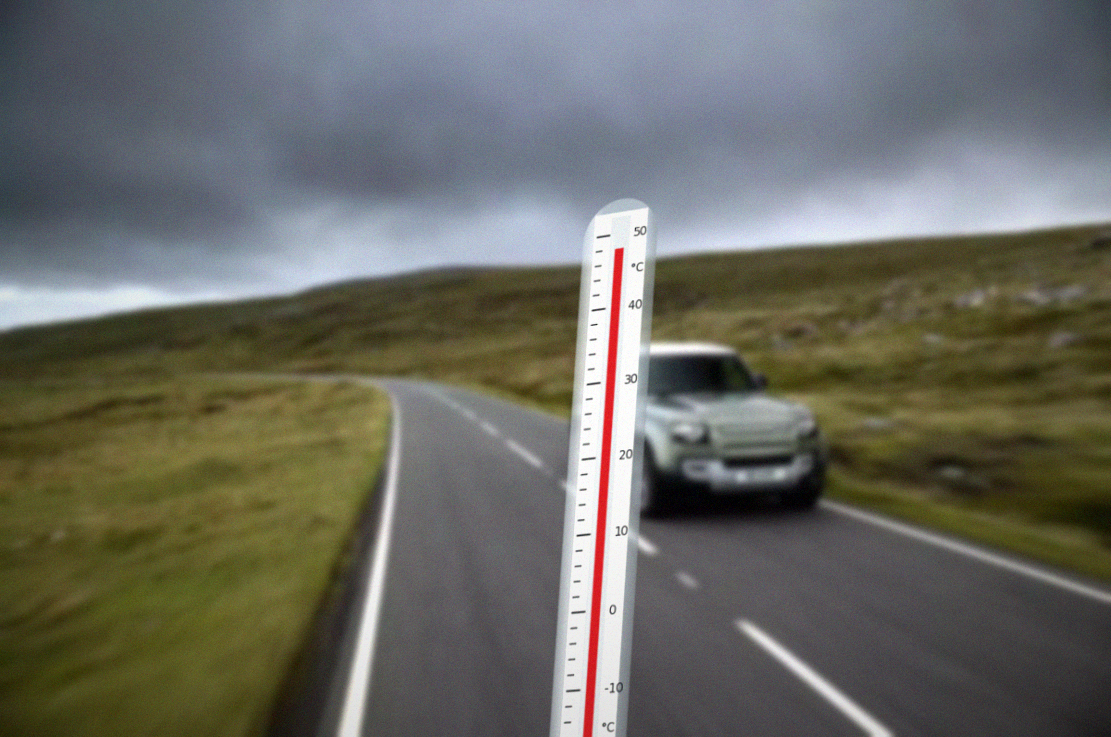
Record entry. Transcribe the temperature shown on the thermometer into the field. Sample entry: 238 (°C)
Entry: 48 (°C)
